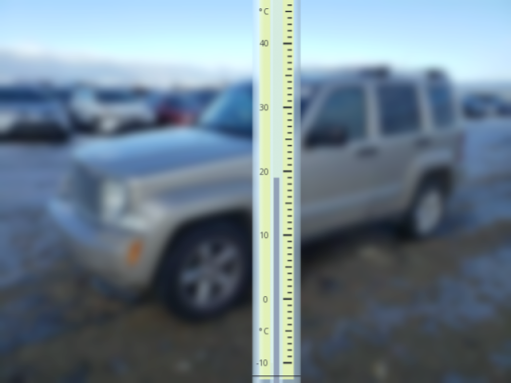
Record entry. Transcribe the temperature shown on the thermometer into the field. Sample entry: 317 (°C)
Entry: 19 (°C)
